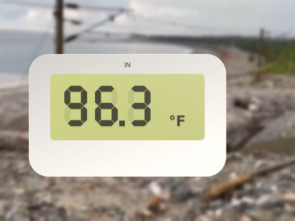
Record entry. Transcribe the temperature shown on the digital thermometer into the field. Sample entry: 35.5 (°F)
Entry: 96.3 (°F)
